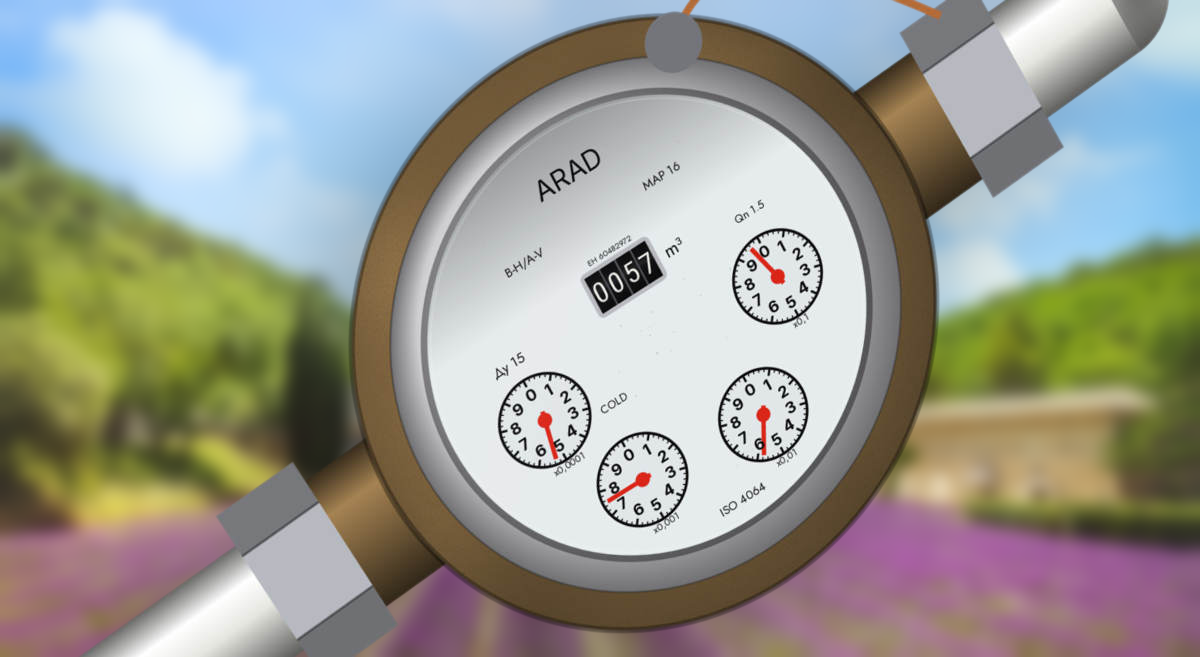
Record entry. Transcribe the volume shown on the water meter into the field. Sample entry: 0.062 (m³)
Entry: 56.9575 (m³)
